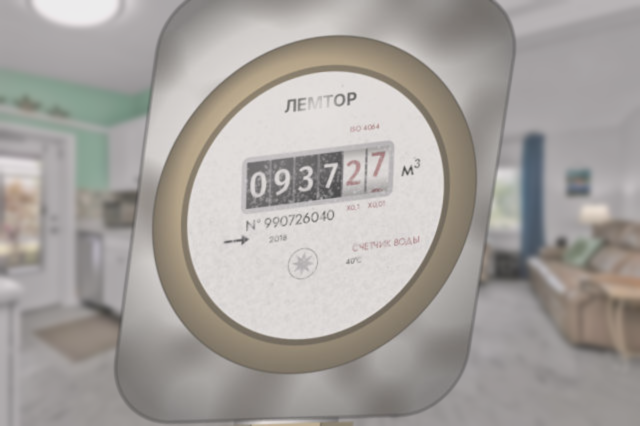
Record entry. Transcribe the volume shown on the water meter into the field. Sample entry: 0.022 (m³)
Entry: 937.27 (m³)
